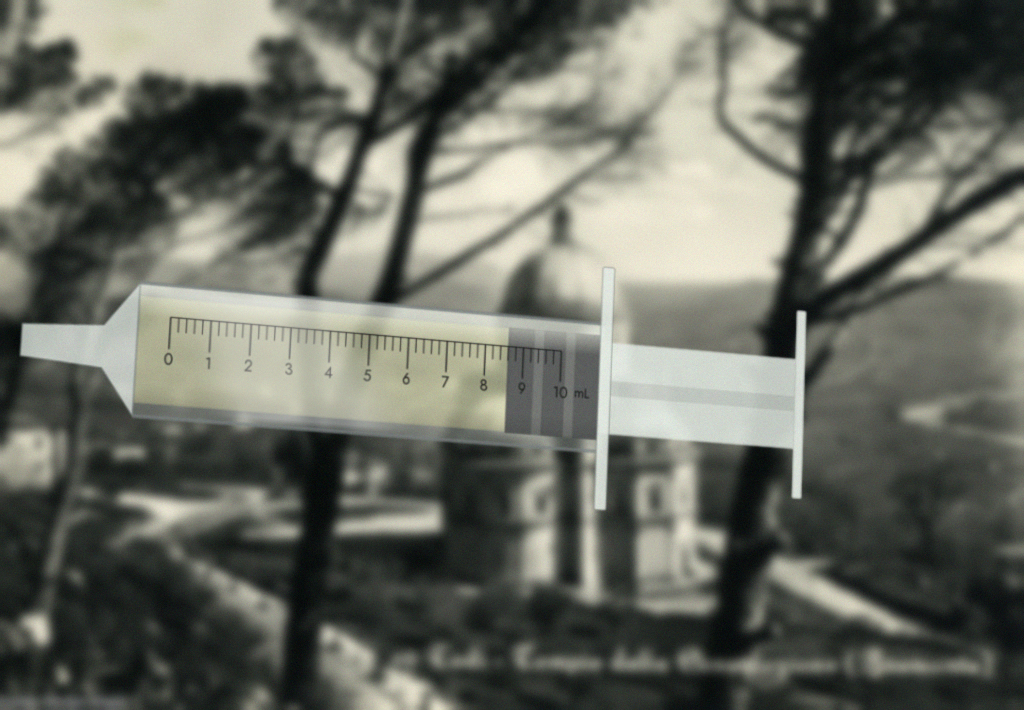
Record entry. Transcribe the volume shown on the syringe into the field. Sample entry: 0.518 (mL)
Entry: 8.6 (mL)
